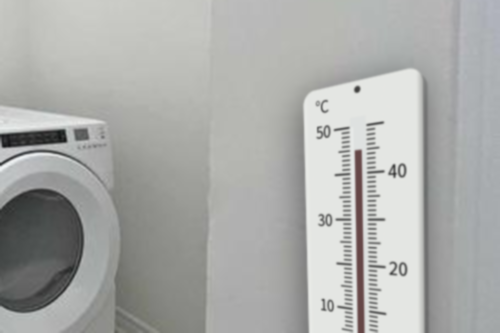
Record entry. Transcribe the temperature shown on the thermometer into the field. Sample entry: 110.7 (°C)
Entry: 45 (°C)
